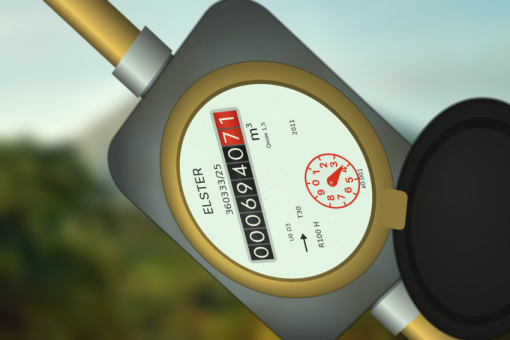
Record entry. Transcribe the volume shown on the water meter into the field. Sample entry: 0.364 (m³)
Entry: 6940.713 (m³)
